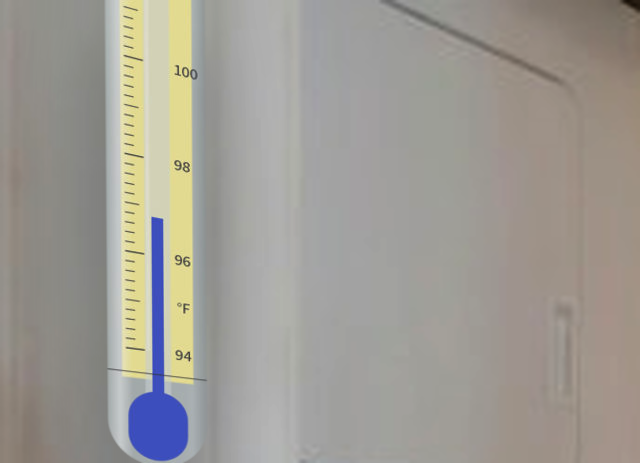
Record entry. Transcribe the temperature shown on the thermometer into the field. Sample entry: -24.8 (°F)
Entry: 96.8 (°F)
